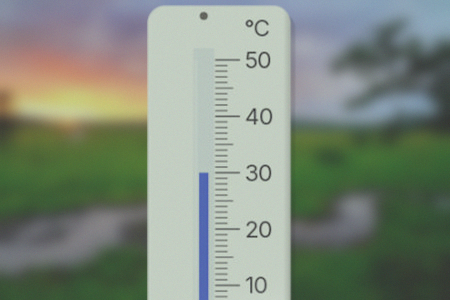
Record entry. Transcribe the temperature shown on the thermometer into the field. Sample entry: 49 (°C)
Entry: 30 (°C)
